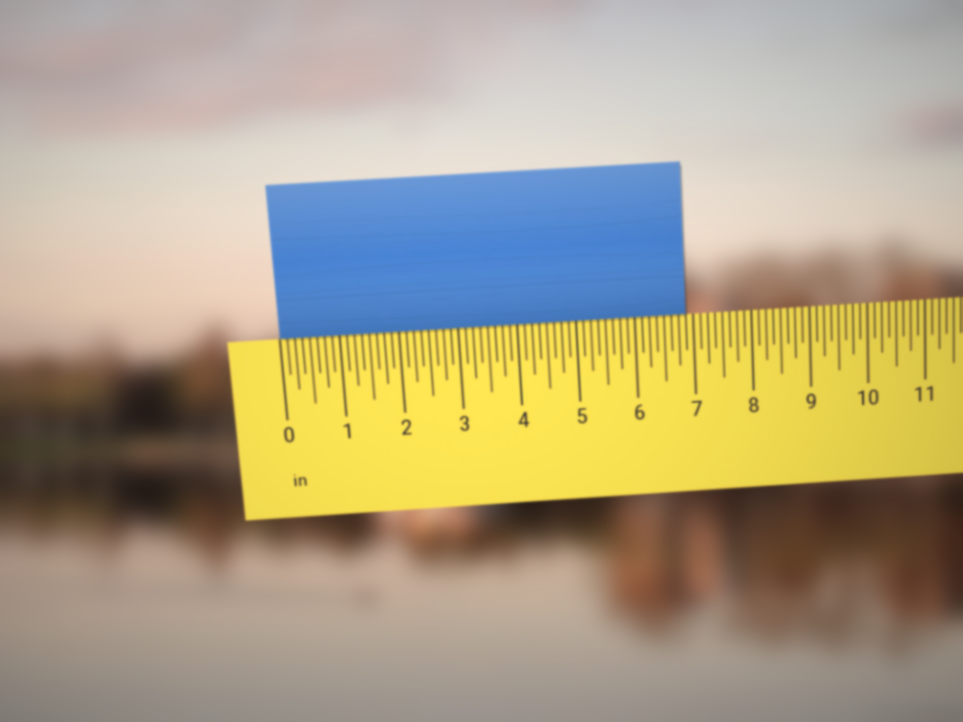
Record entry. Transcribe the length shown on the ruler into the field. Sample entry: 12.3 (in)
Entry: 6.875 (in)
